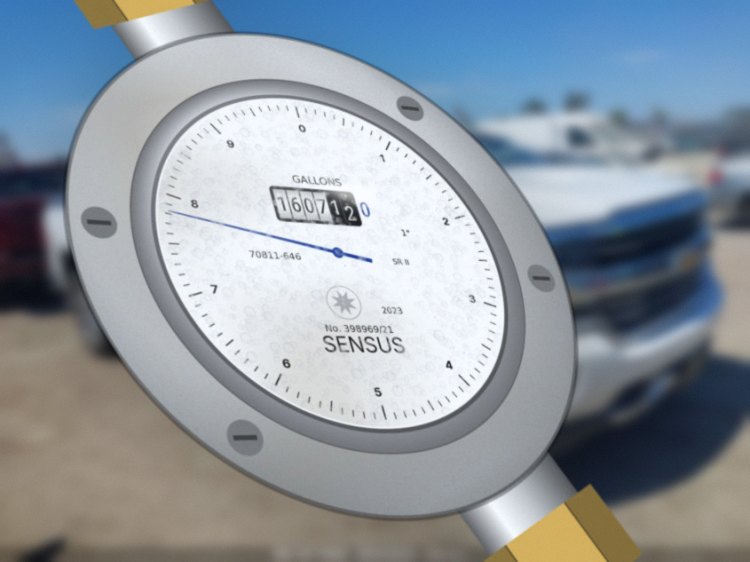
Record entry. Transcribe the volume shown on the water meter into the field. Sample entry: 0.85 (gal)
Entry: 1607117.8 (gal)
